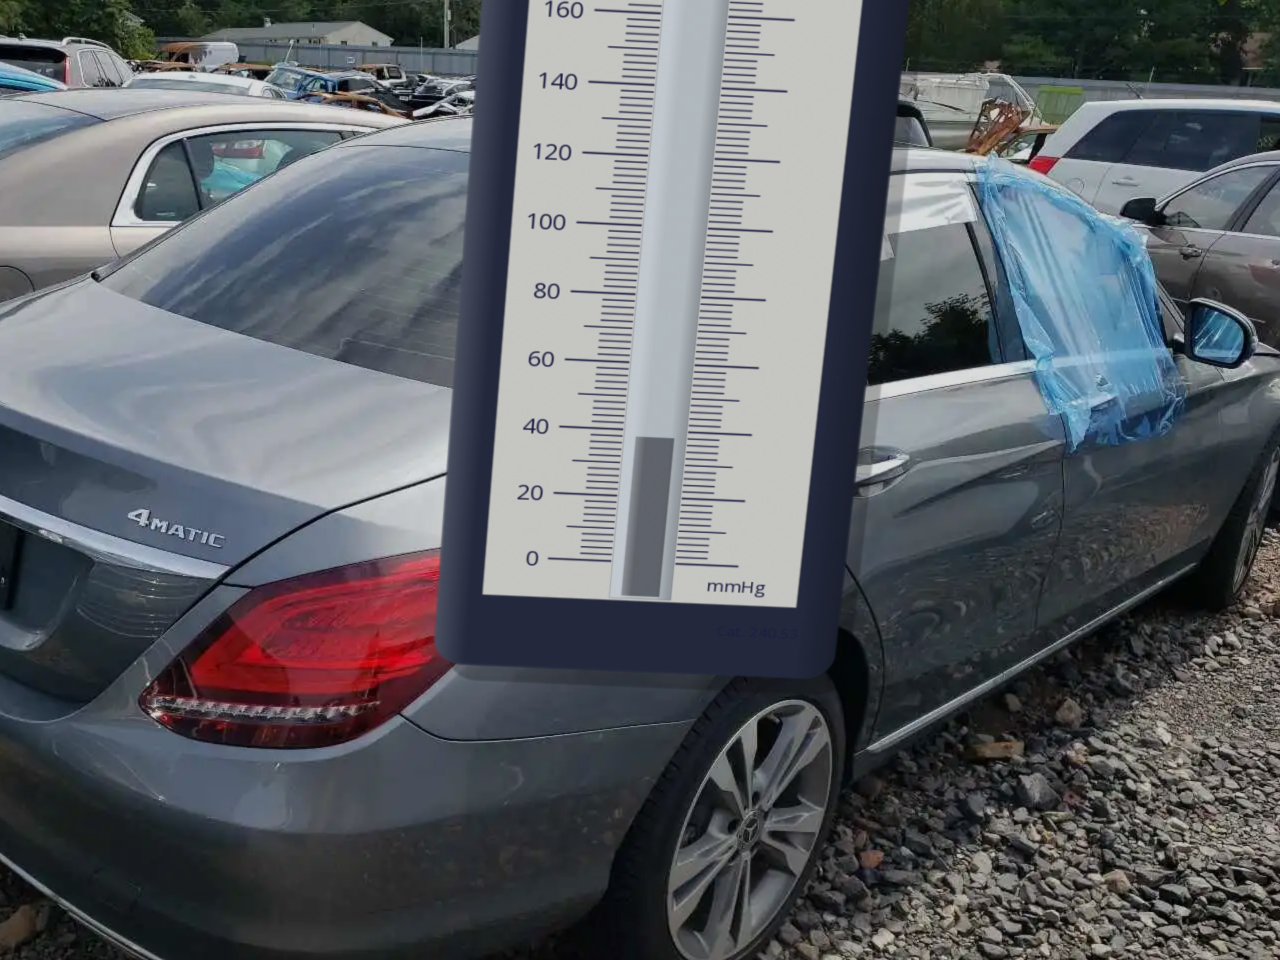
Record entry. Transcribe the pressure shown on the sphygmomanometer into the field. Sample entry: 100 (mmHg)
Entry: 38 (mmHg)
